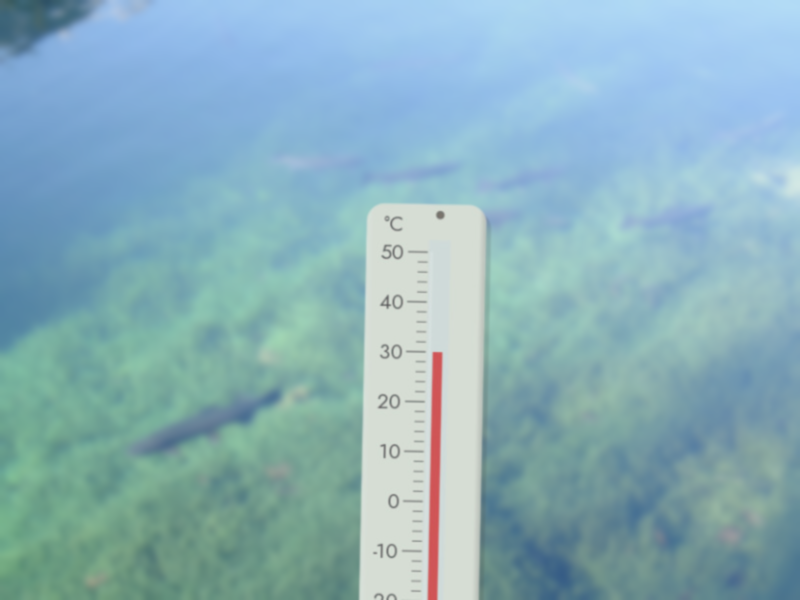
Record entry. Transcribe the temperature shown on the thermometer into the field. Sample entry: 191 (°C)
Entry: 30 (°C)
